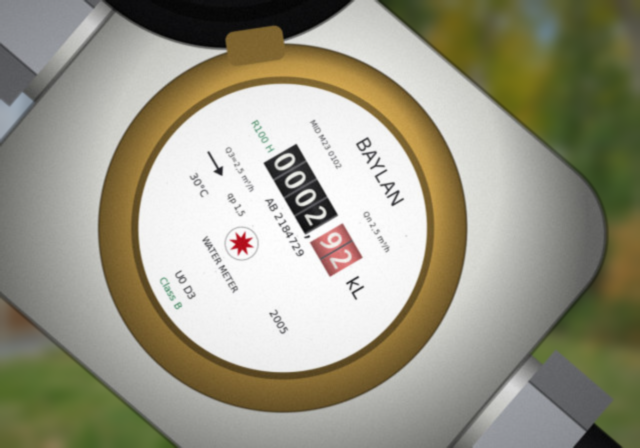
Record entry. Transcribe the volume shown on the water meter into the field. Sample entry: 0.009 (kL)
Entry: 2.92 (kL)
